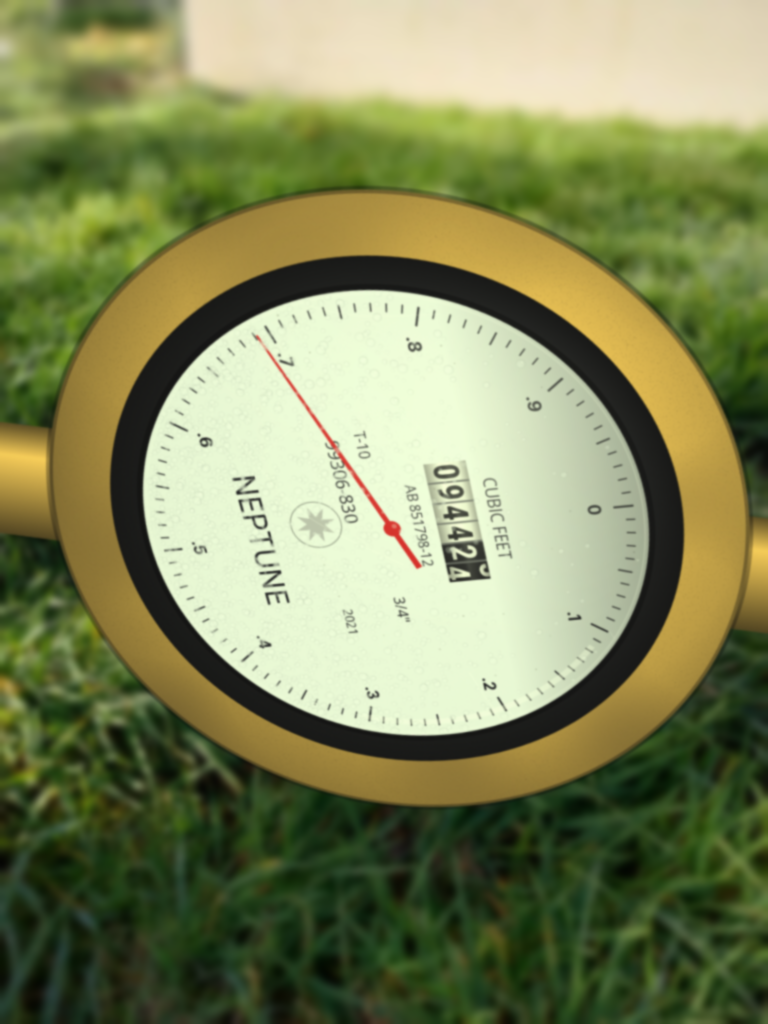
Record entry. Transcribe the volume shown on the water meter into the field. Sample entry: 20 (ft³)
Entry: 94423.69 (ft³)
